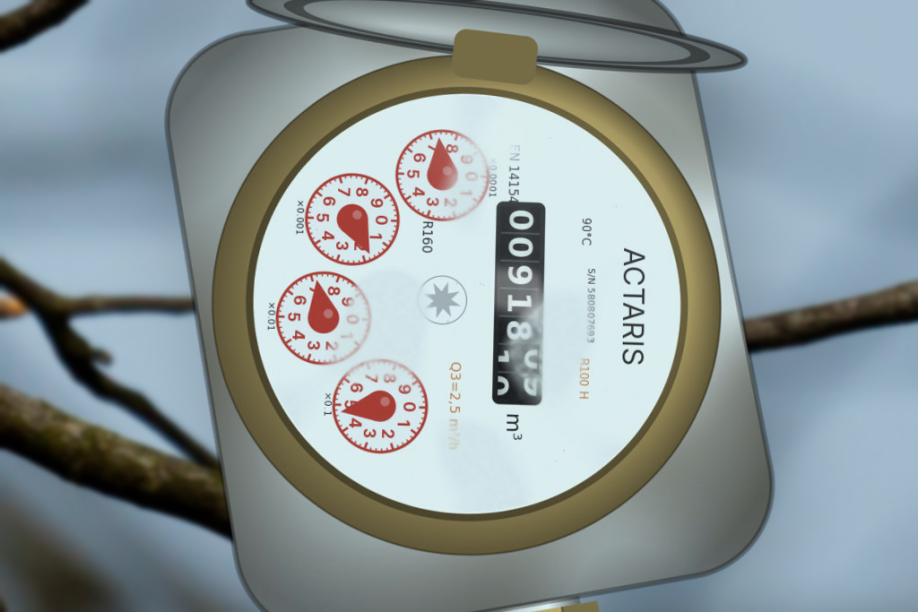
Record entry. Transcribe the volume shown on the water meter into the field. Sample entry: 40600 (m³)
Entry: 91809.4717 (m³)
